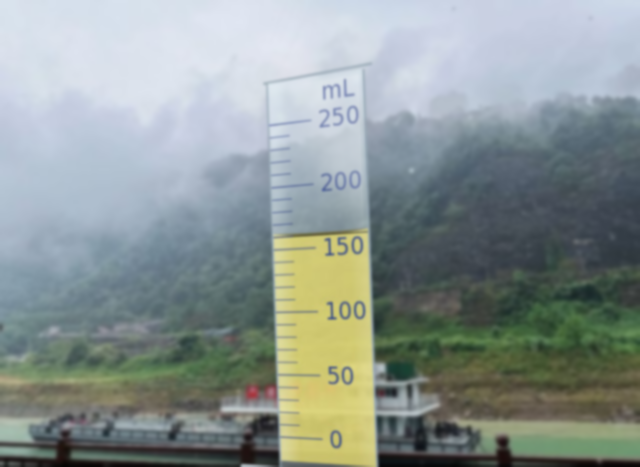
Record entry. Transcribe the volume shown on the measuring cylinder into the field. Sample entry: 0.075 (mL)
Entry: 160 (mL)
